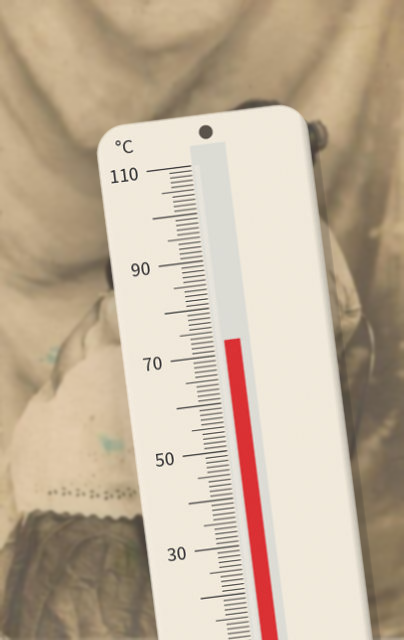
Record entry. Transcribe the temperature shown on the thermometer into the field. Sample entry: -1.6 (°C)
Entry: 73 (°C)
